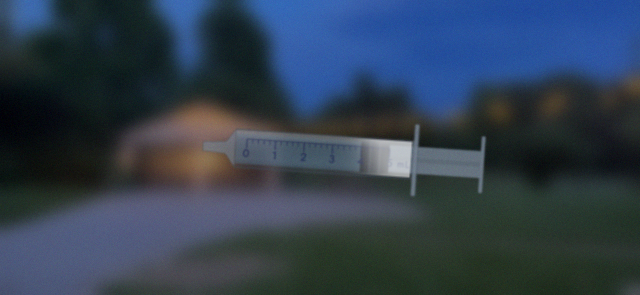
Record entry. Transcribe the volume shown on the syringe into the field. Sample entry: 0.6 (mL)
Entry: 4 (mL)
